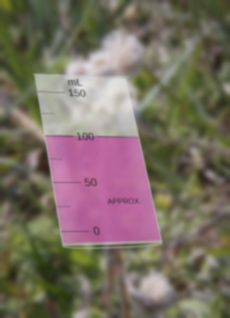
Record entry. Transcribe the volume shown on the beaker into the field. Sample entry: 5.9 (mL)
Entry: 100 (mL)
